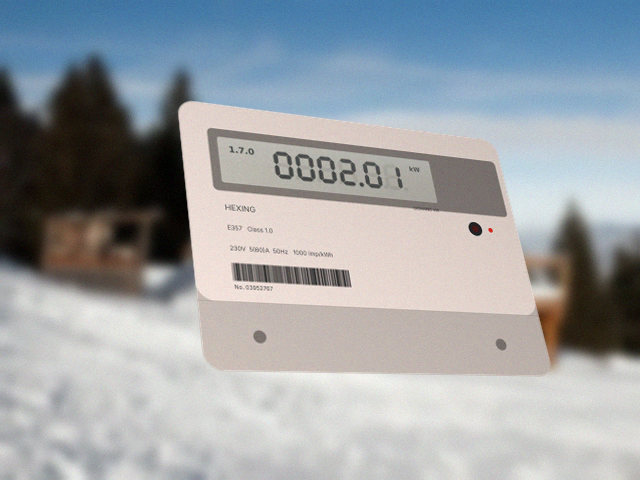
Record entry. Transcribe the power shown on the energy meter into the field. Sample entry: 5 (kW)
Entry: 2.01 (kW)
